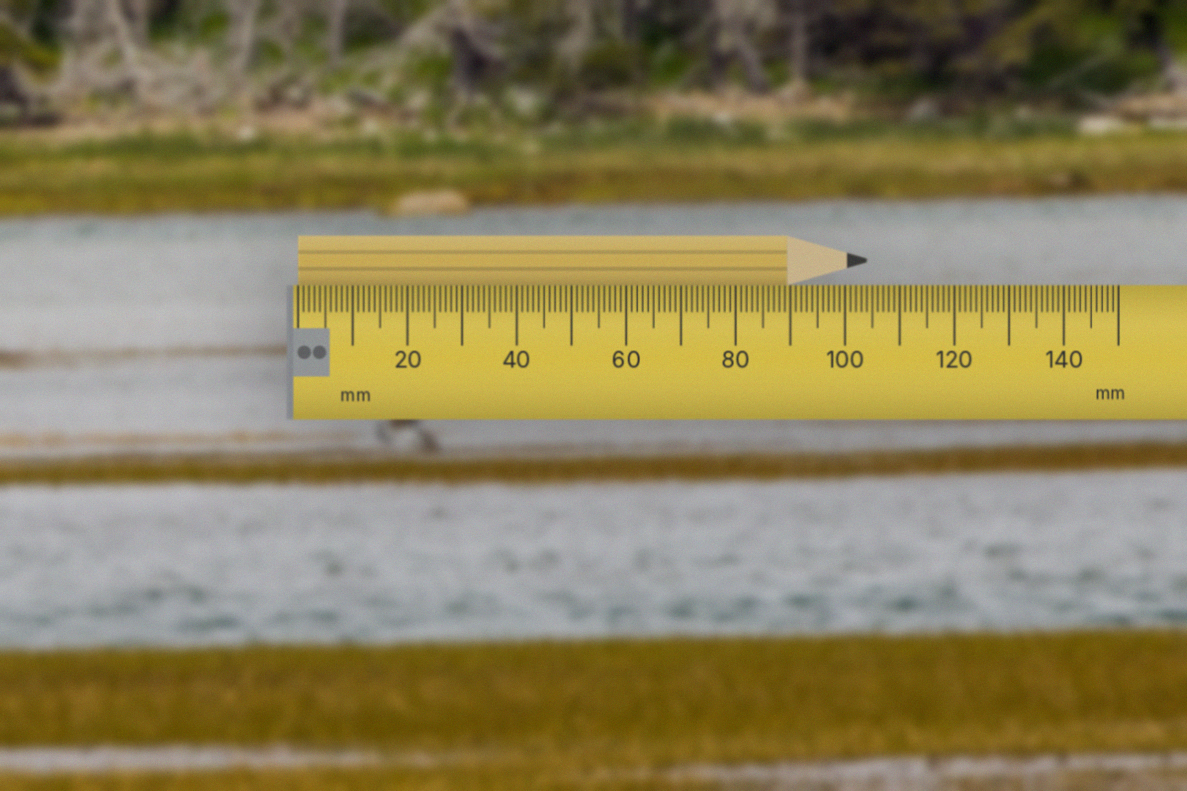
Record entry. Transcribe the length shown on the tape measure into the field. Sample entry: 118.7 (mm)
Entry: 104 (mm)
